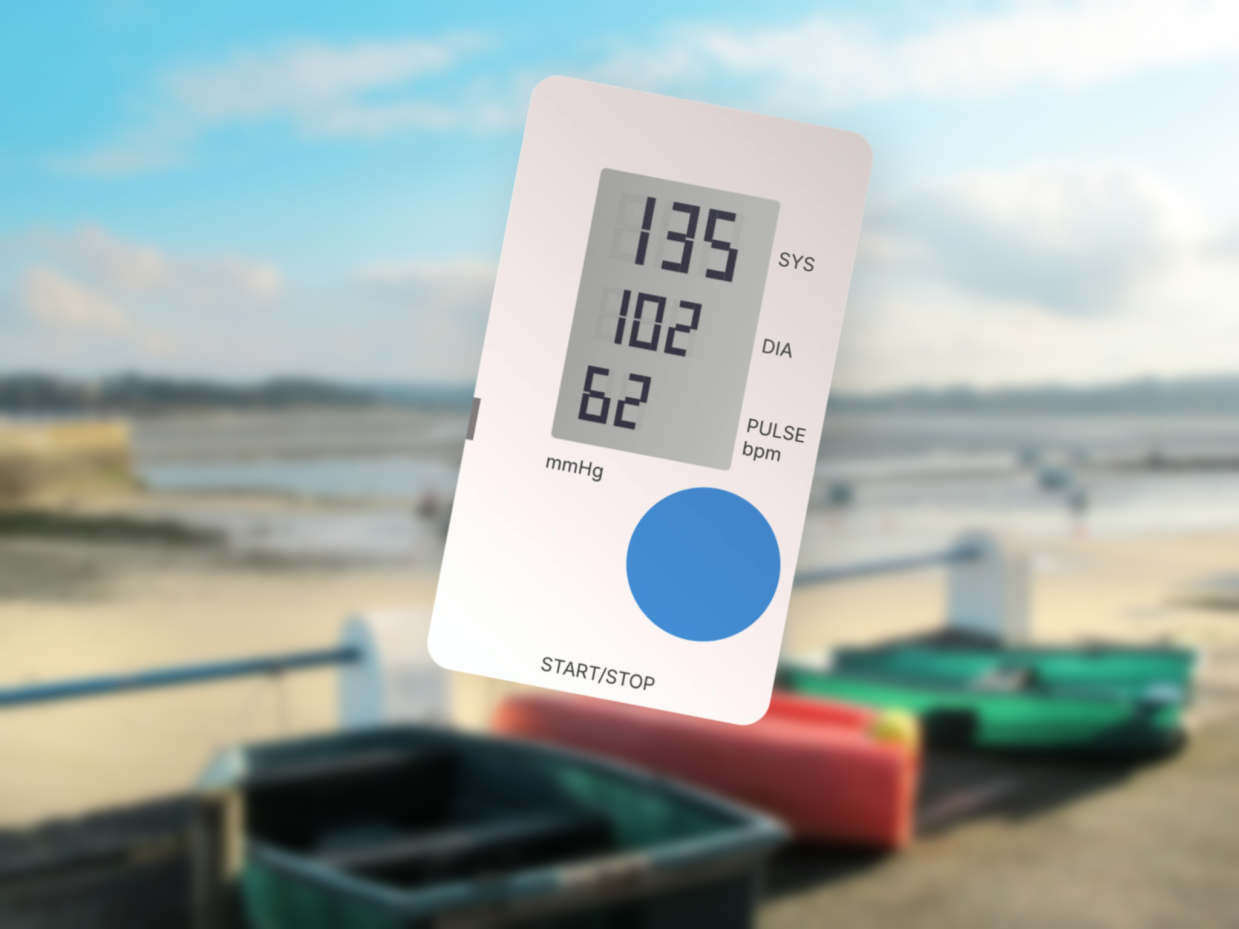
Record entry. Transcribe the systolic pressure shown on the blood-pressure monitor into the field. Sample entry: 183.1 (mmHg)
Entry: 135 (mmHg)
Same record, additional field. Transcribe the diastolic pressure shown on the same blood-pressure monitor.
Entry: 102 (mmHg)
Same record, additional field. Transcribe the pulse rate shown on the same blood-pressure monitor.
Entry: 62 (bpm)
